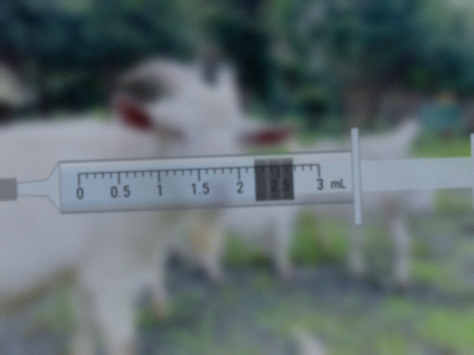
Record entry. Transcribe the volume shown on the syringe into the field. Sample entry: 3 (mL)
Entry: 2.2 (mL)
